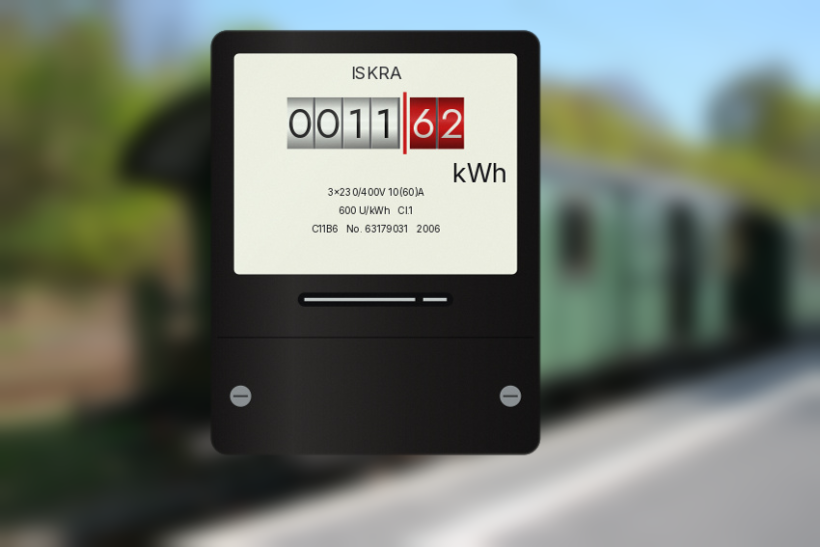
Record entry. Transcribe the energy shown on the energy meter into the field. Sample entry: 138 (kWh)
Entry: 11.62 (kWh)
